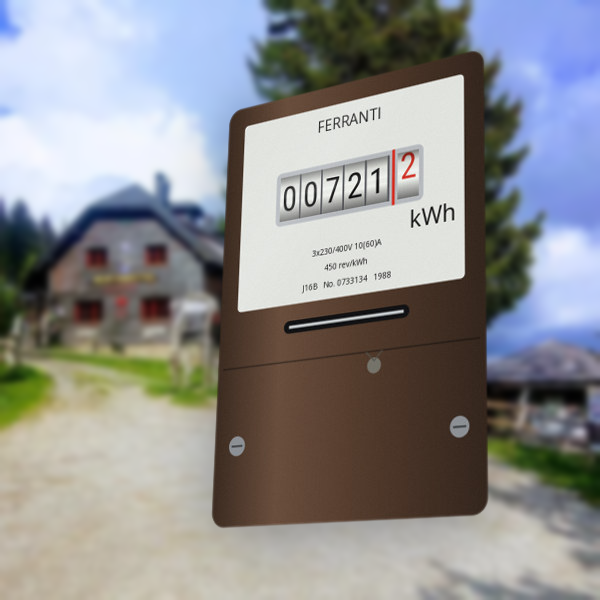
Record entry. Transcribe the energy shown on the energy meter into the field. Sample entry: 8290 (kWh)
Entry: 721.2 (kWh)
